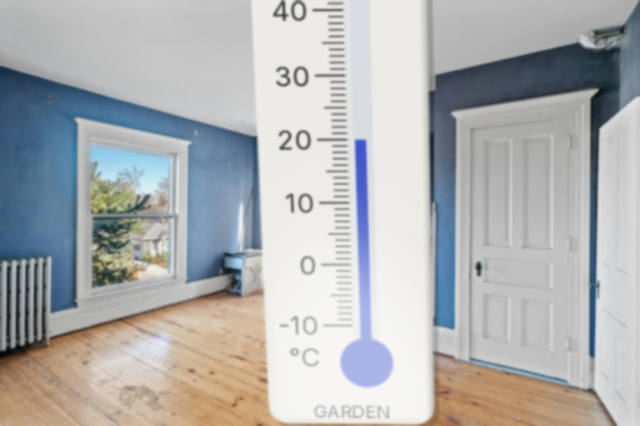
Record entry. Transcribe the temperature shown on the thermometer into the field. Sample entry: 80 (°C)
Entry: 20 (°C)
